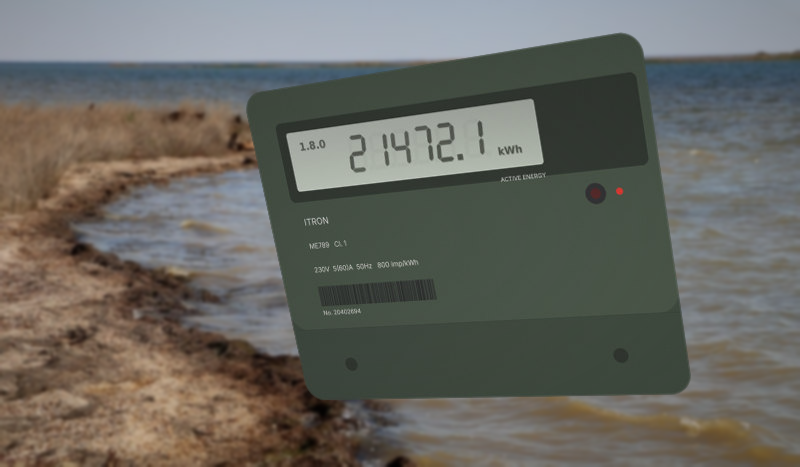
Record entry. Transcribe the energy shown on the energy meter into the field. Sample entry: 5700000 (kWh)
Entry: 21472.1 (kWh)
